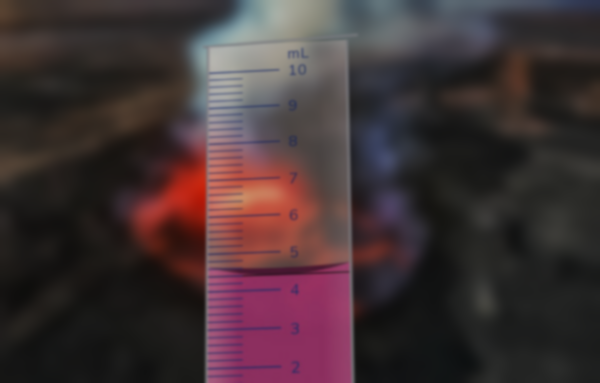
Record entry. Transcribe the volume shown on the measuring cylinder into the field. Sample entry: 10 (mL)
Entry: 4.4 (mL)
